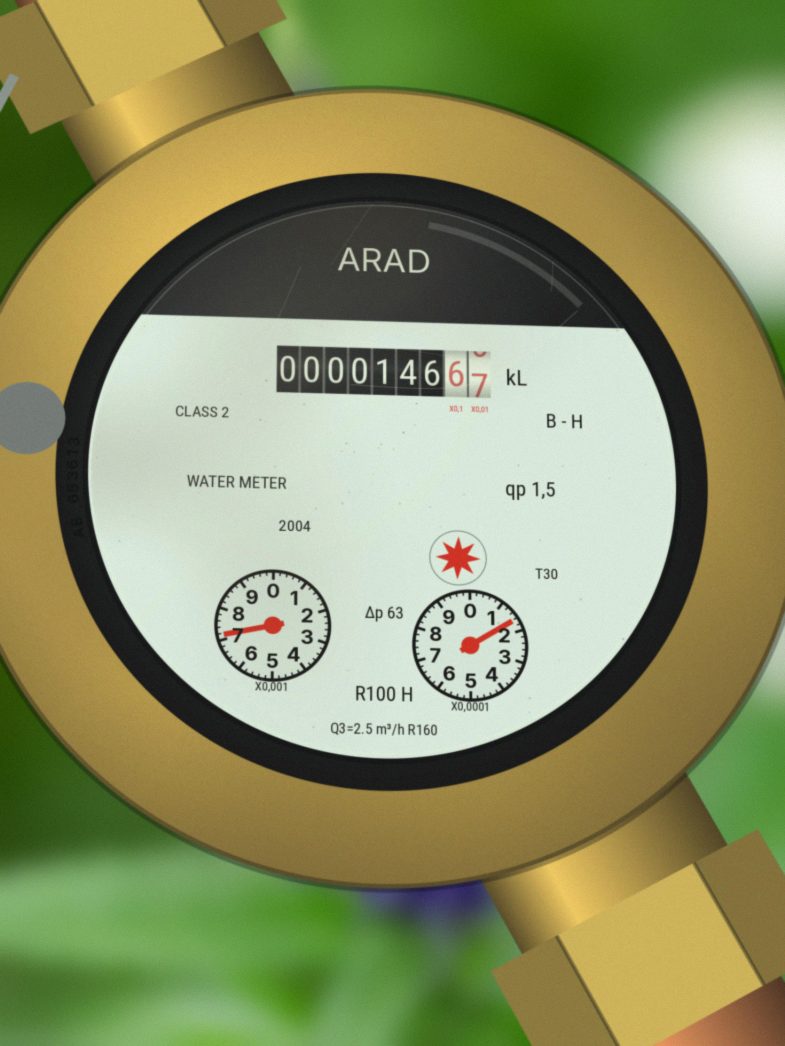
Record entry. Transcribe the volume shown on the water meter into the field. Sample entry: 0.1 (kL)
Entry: 146.6671 (kL)
